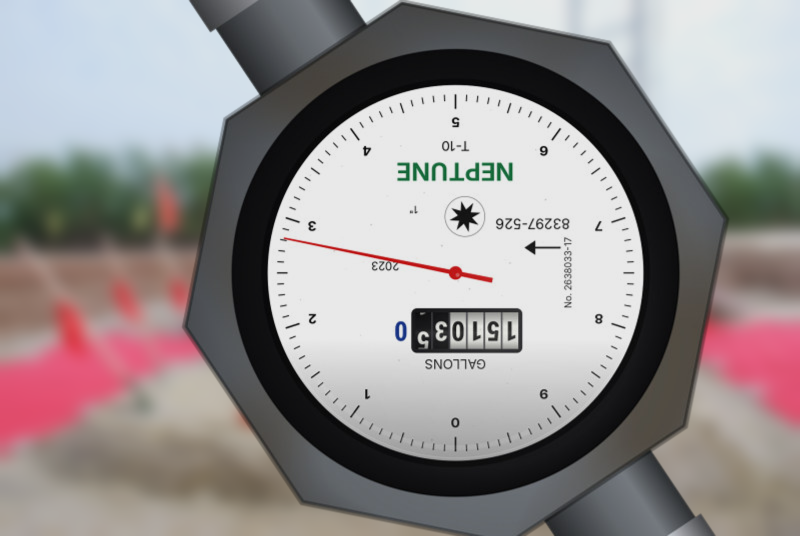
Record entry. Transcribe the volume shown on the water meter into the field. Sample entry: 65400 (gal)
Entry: 1510352.8 (gal)
